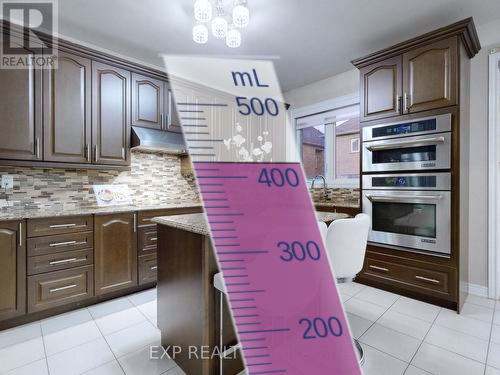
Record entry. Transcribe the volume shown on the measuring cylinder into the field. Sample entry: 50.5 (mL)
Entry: 420 (mL)
